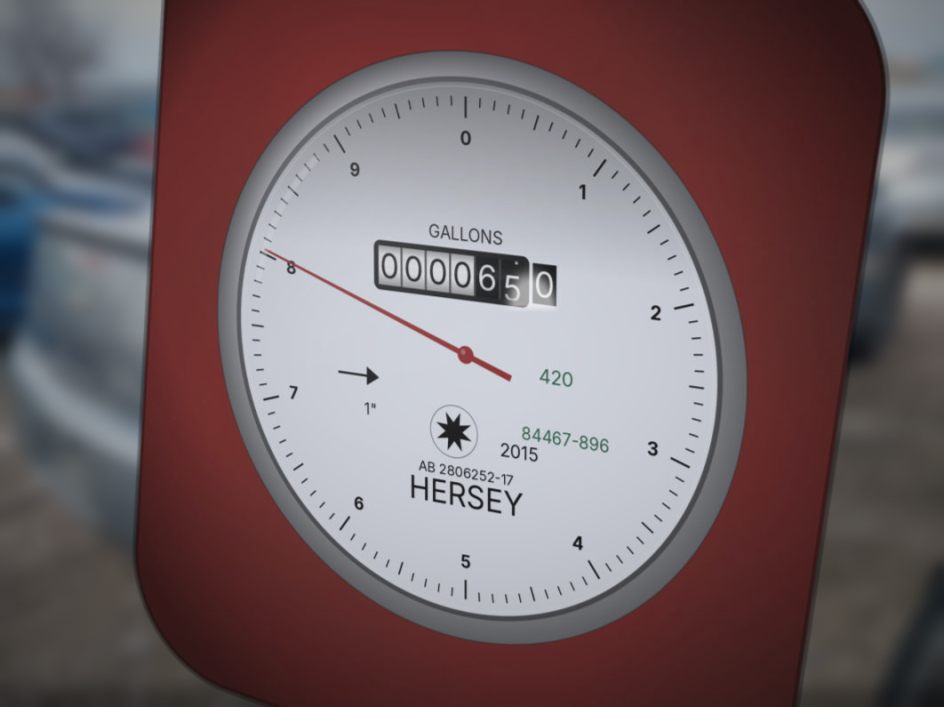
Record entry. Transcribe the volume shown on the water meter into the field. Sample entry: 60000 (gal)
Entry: 648.0 (gal)
